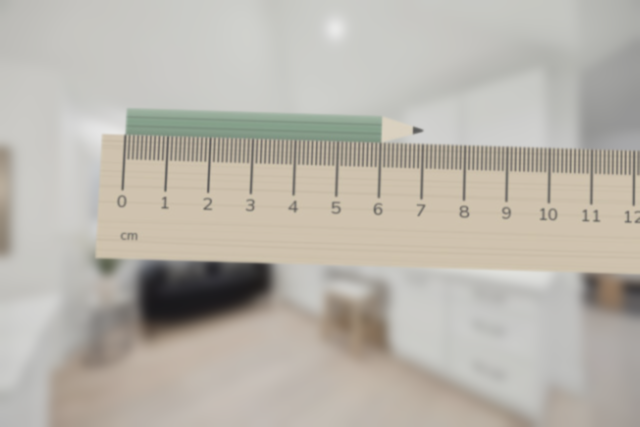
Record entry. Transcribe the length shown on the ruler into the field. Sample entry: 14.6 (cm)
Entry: 7 (cm)
